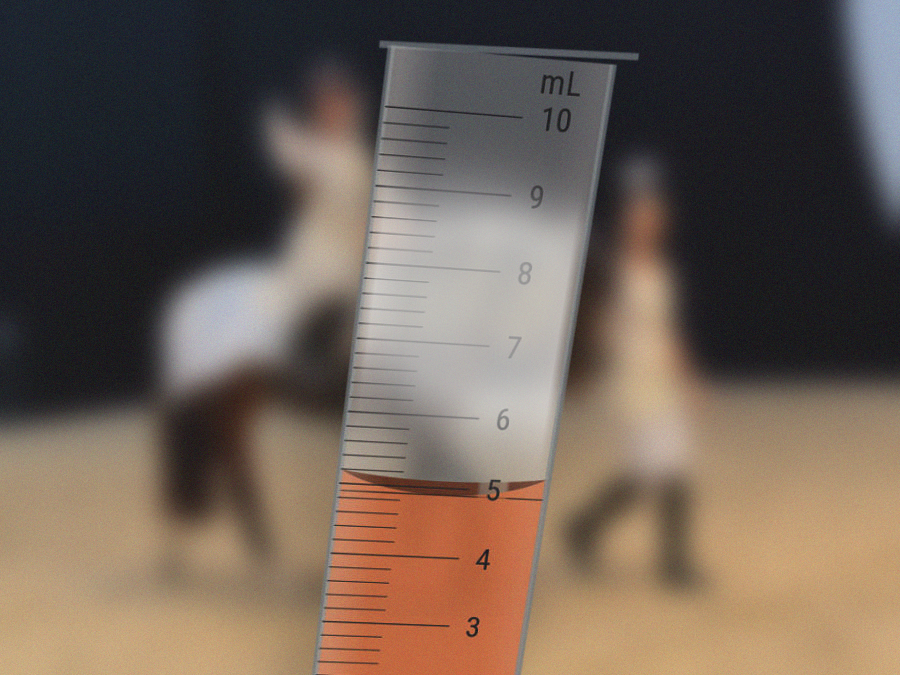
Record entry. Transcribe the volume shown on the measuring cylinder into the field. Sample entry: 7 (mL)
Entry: 4.9 (mL)
